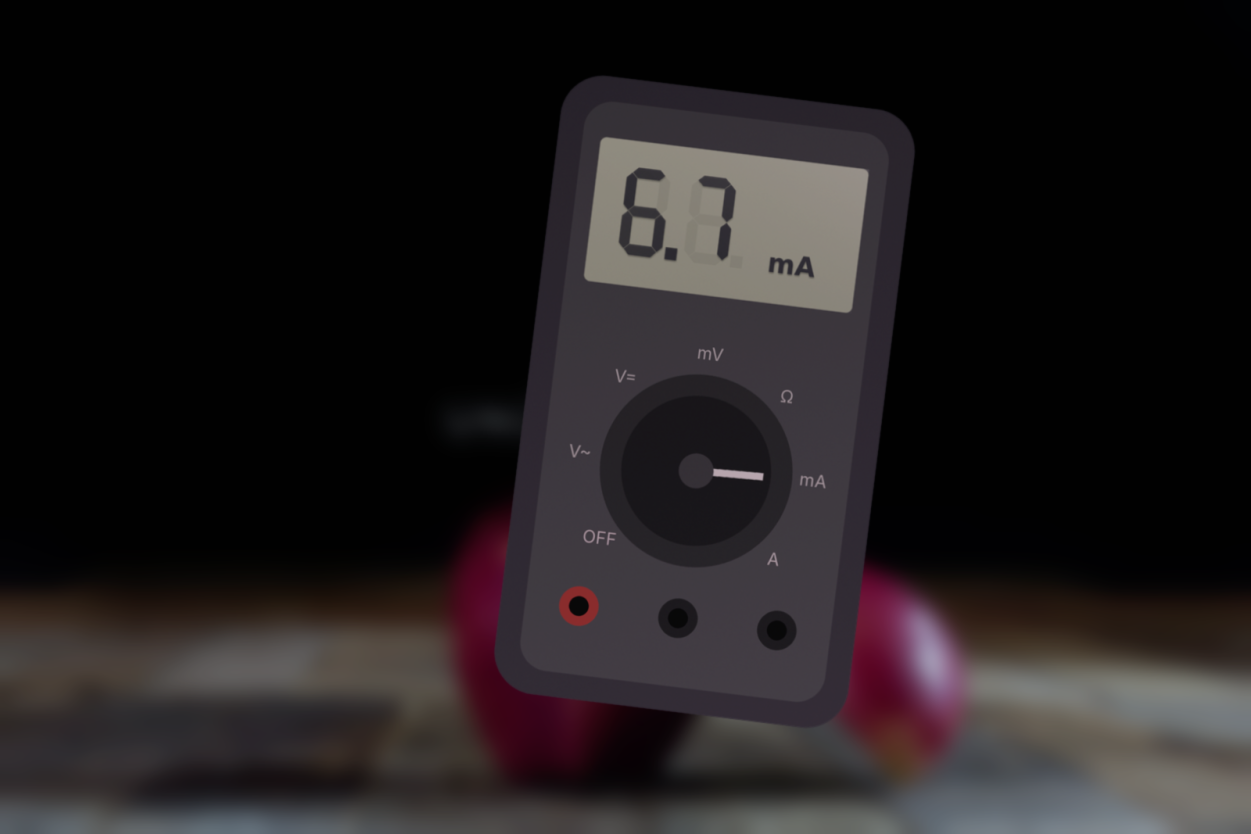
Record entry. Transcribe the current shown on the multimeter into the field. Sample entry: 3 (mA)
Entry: 6.7 (mA)
